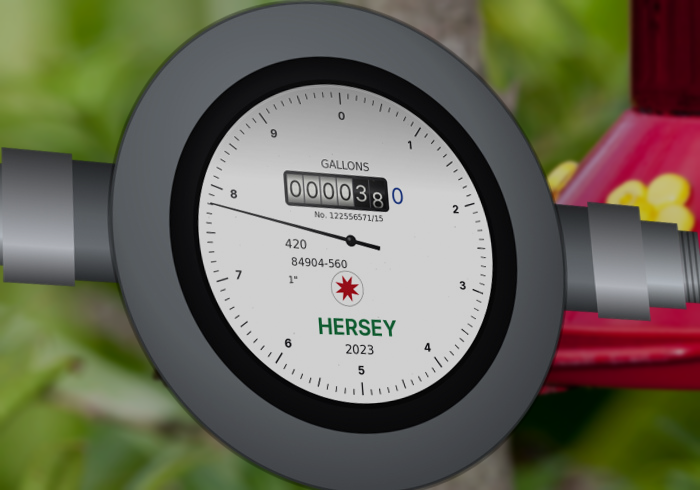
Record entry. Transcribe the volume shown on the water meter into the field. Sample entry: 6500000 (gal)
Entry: 377.8 (gal)
